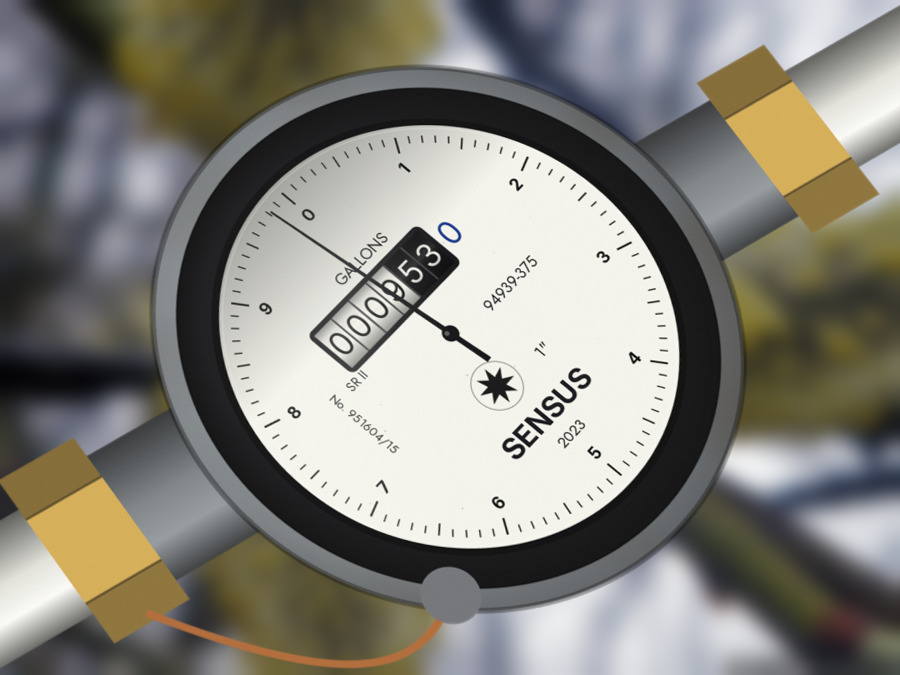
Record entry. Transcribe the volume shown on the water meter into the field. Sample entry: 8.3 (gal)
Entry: 9529.8 (gal)
